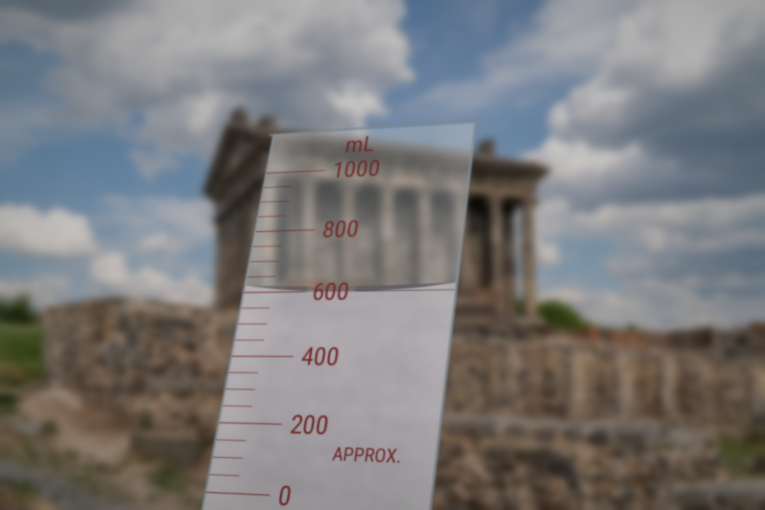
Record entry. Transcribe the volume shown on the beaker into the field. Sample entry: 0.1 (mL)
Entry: 600 (mL)
